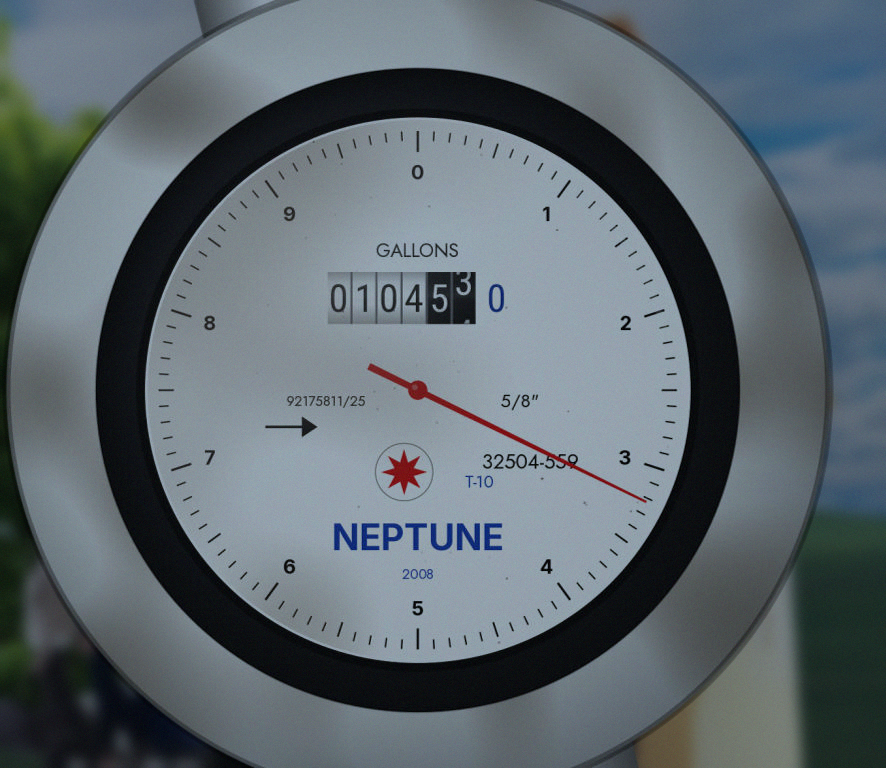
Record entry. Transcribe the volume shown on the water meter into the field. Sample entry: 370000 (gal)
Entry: 104533.2 (gal)
